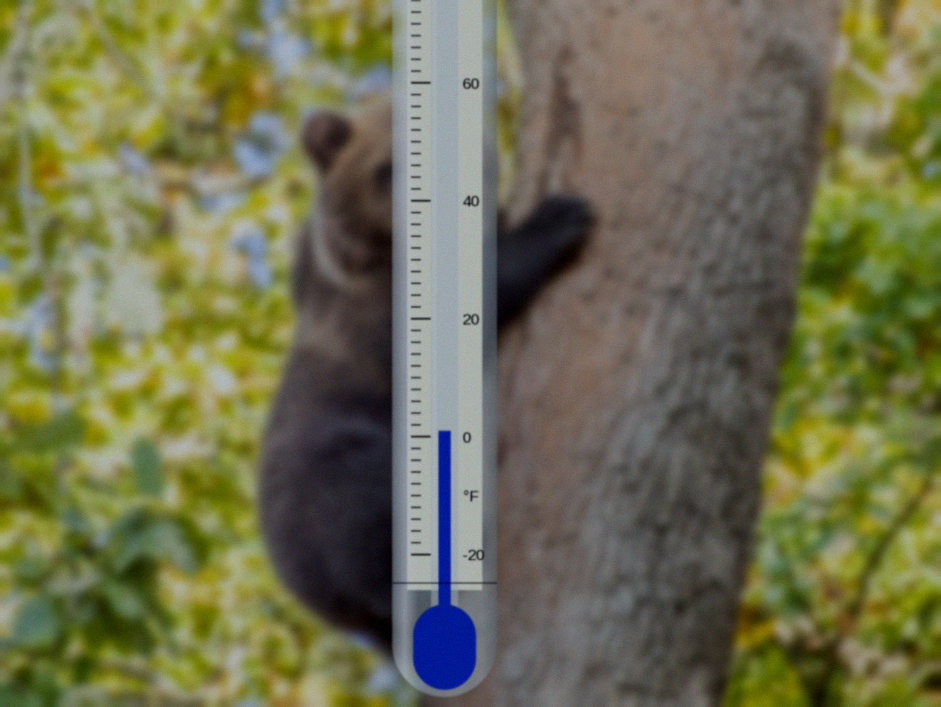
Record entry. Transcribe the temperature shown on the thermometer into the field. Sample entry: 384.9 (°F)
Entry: 1 (°F)
